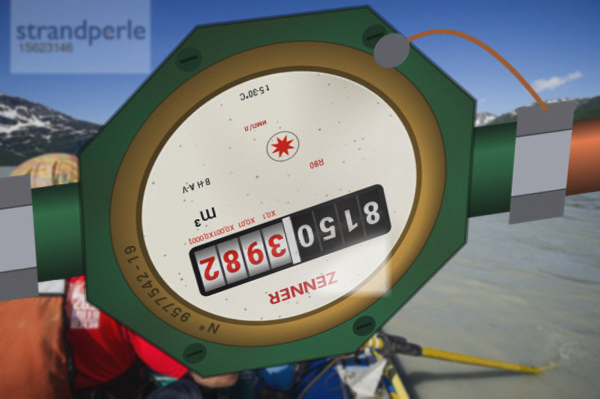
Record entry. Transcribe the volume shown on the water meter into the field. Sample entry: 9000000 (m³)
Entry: 8150.3982 (m³)
